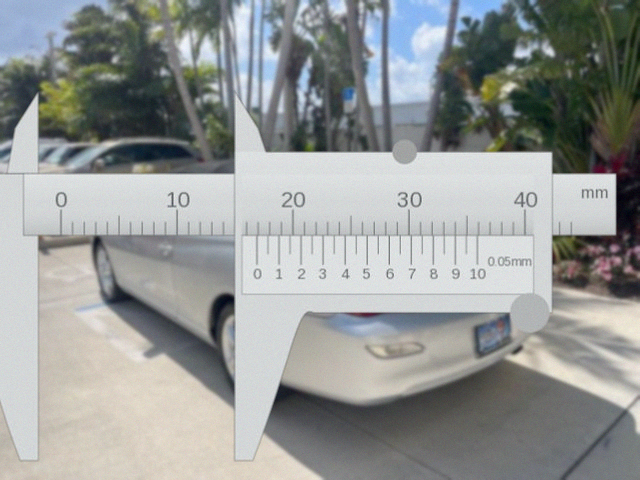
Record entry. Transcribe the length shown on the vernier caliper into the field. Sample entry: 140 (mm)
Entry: 16.9 (mm)
